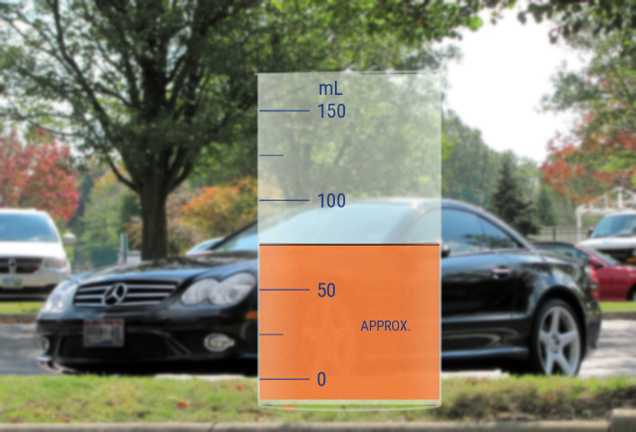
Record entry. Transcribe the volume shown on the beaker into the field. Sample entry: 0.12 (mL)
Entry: 75 (mL)
